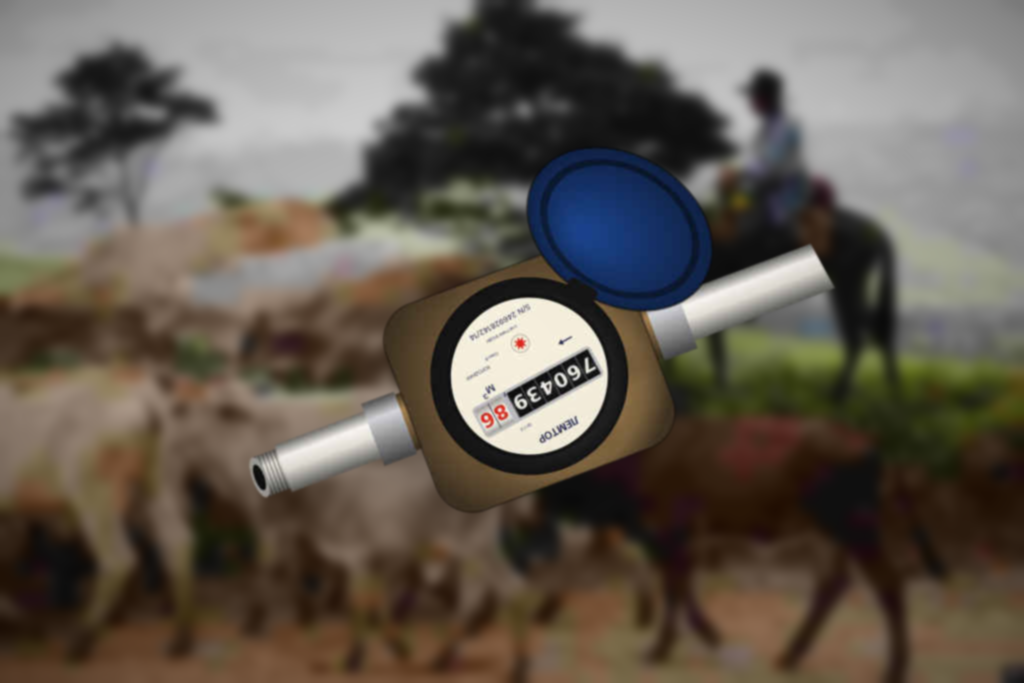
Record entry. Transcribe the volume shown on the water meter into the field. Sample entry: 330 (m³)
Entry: 760439.86 (m³)
